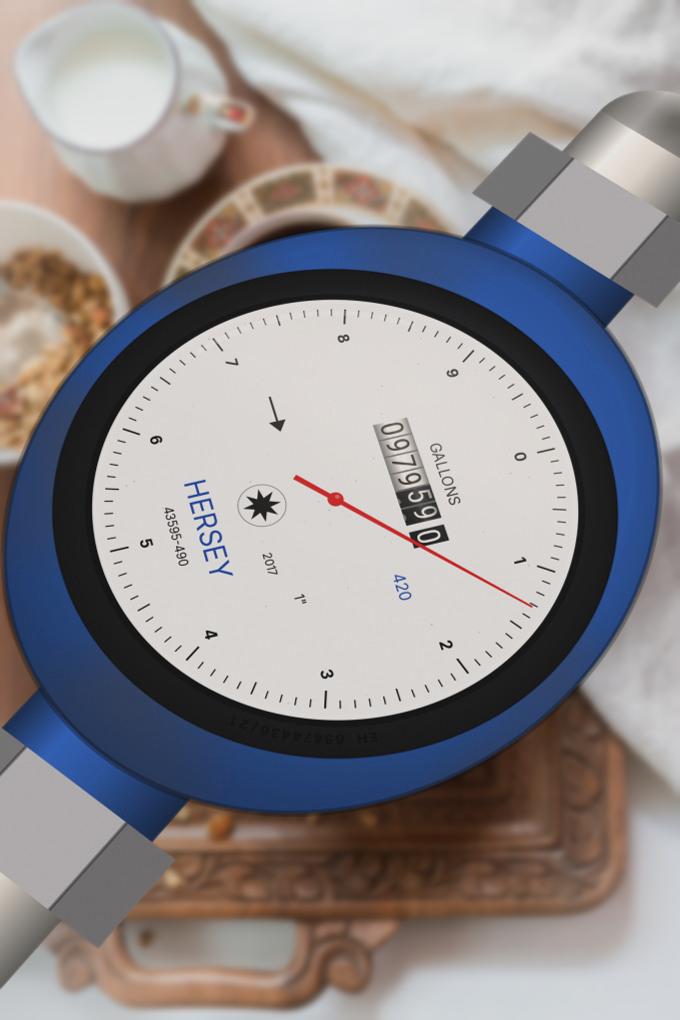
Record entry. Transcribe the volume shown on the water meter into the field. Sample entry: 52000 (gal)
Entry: 979591.3 (gal)
